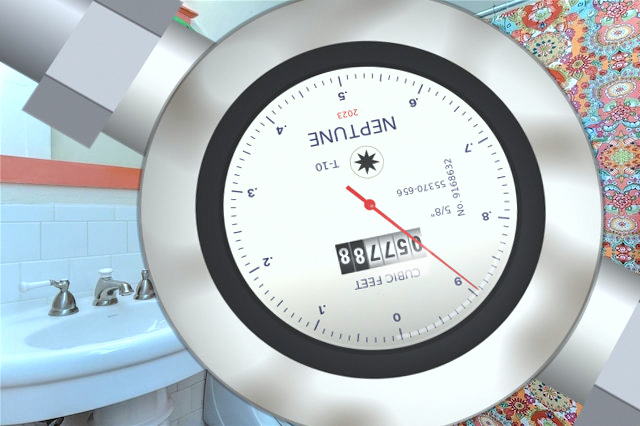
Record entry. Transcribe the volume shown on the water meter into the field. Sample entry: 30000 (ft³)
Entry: 57787.89 (ft³)
